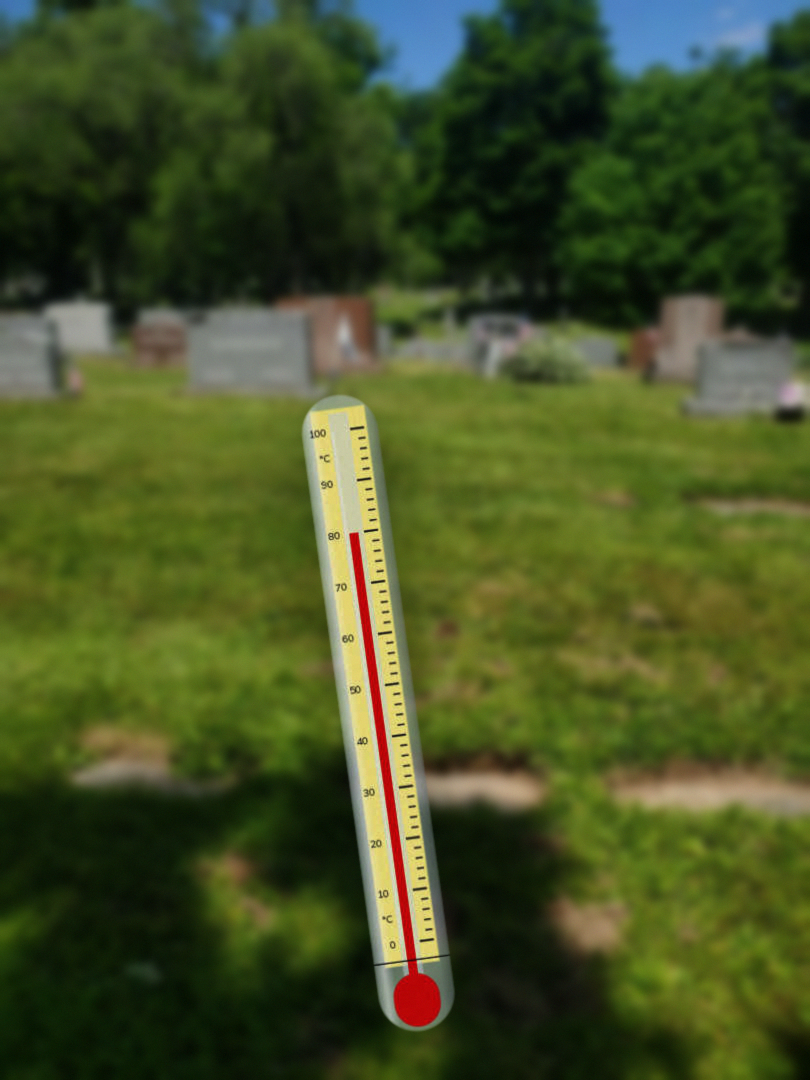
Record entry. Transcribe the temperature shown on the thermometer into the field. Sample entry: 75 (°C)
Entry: 80 (°C)
